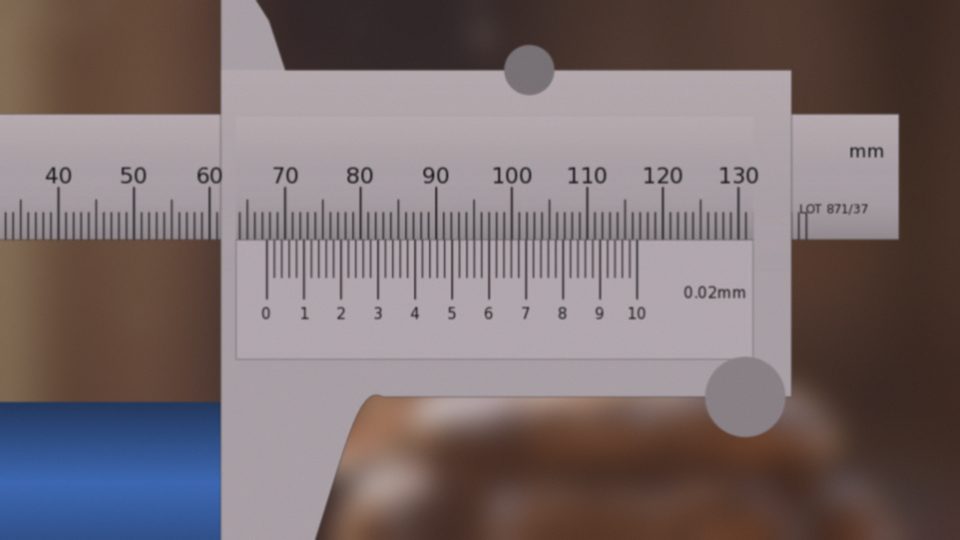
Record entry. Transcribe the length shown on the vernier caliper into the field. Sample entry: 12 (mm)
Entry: 67.6 (mm)
